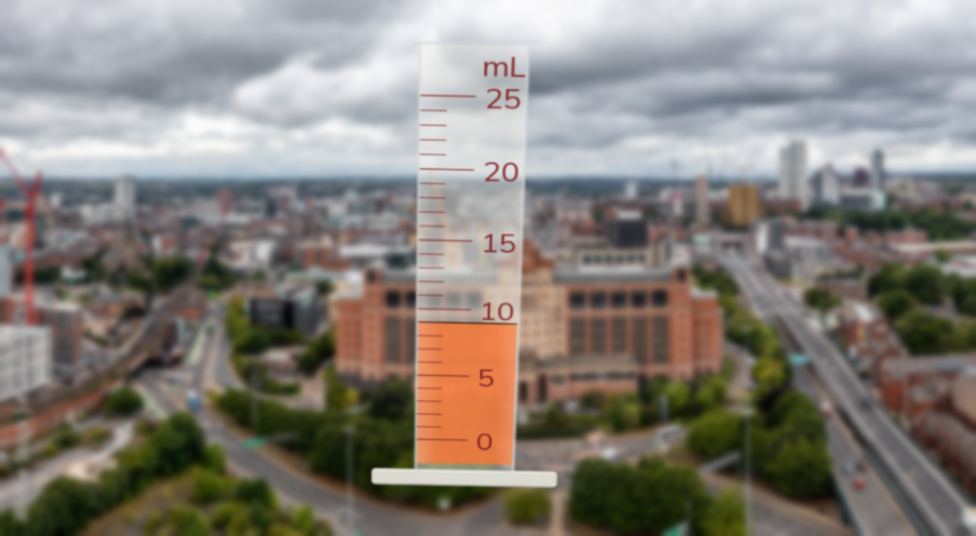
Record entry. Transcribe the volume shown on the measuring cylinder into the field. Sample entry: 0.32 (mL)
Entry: 9 (mL)
